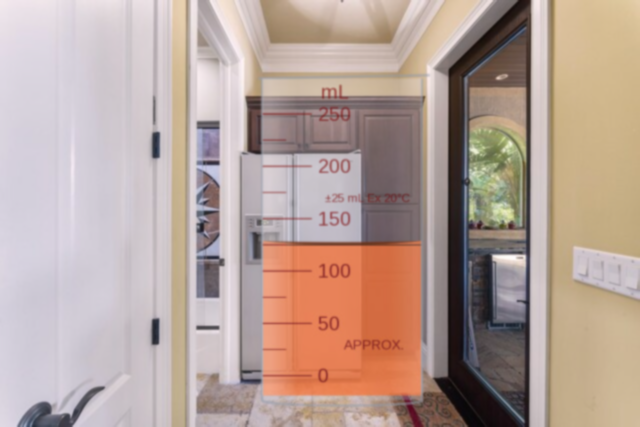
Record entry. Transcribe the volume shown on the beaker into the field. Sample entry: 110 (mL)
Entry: 125 (mL)
